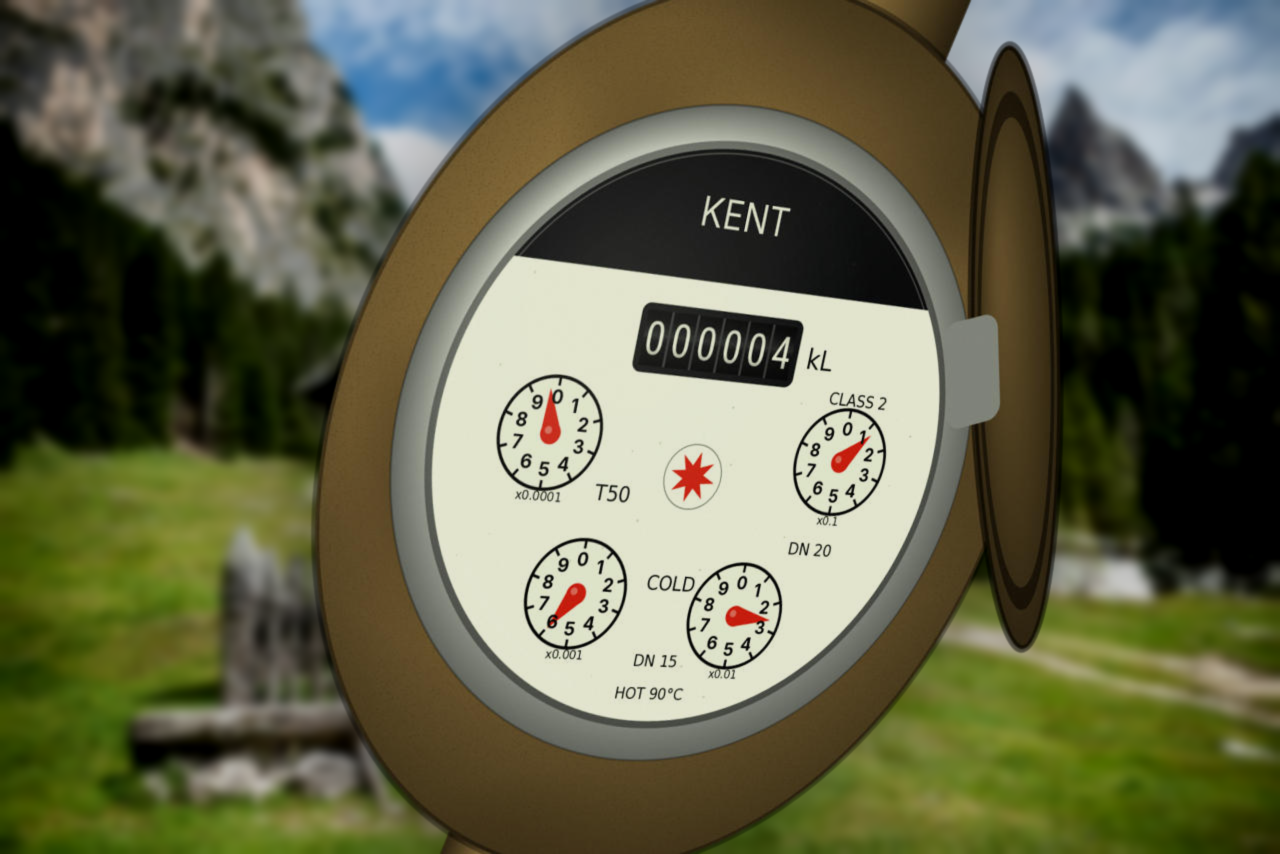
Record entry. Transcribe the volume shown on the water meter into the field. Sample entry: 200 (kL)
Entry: 4.1259 (kL)
